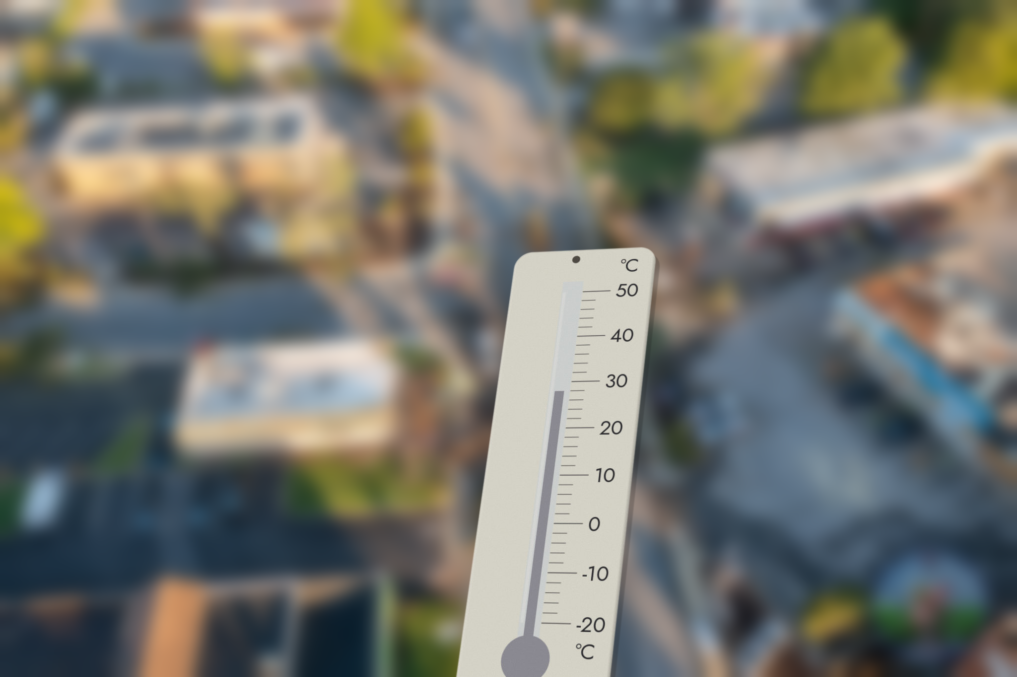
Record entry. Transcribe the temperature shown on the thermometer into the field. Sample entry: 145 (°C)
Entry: 28 (°C)
